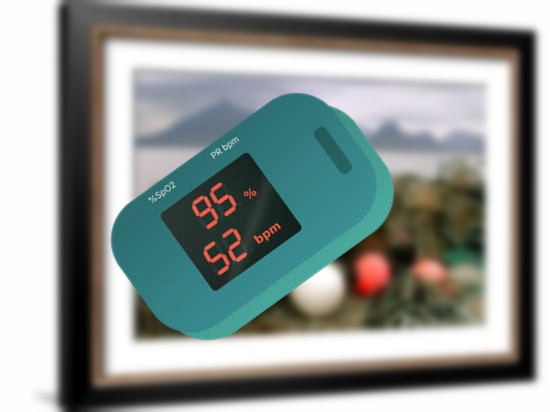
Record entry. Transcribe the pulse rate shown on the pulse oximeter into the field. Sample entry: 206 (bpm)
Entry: 52 (bpm)
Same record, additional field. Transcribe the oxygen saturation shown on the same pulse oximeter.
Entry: 95 (%)
